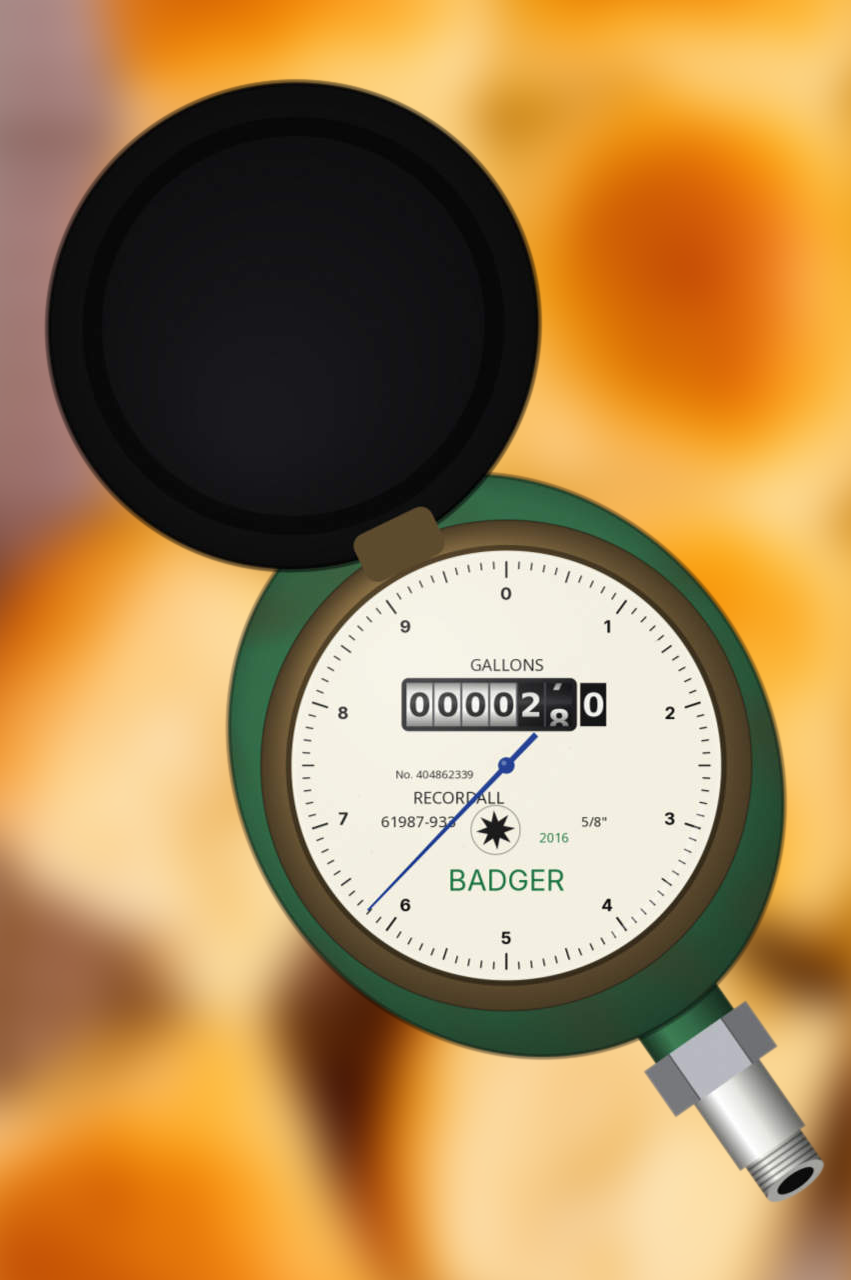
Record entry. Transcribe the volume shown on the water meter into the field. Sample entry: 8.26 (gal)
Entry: 276.2 (gal)
